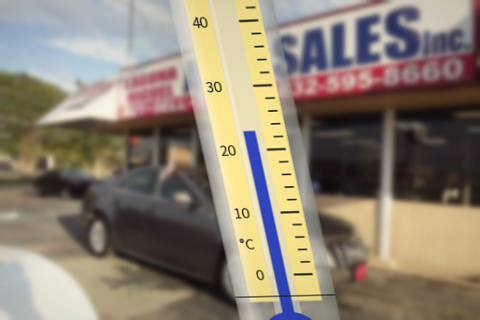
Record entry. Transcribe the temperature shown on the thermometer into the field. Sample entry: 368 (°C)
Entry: 23 (°C)
